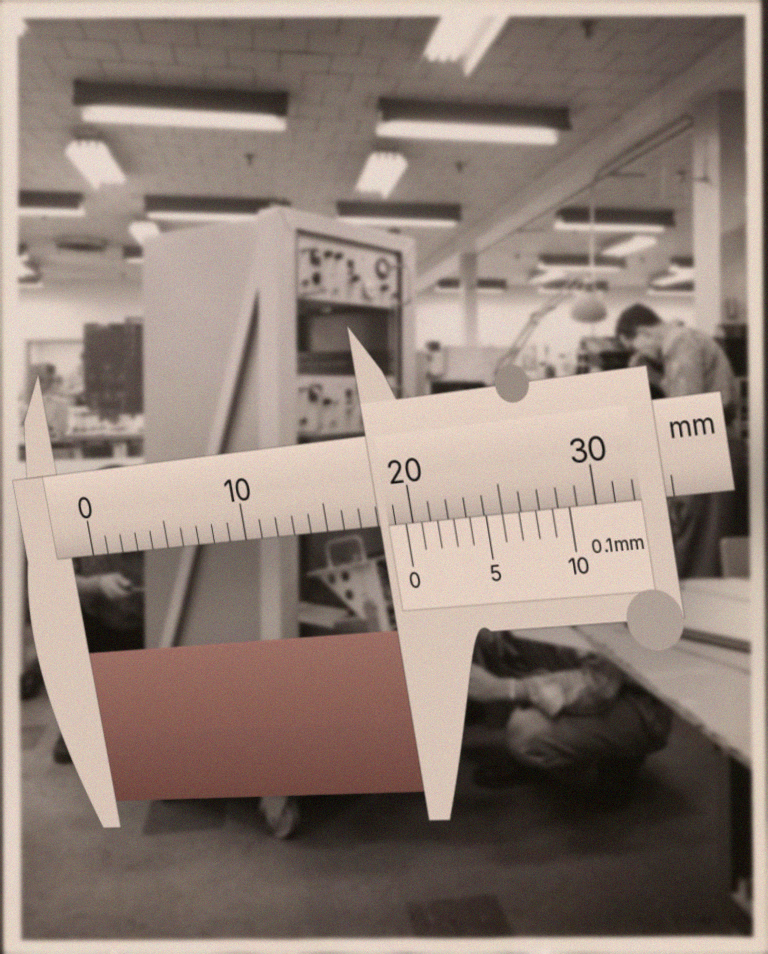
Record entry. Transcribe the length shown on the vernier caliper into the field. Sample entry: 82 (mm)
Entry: 19.6 (mm)
